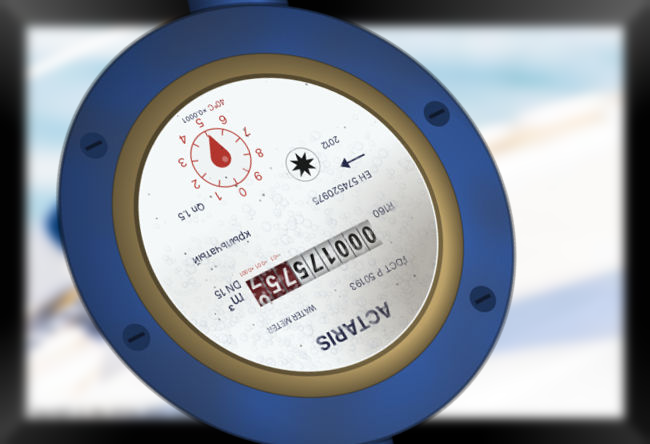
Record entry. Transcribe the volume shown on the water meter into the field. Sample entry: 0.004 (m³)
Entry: 175.7565 (m³)
